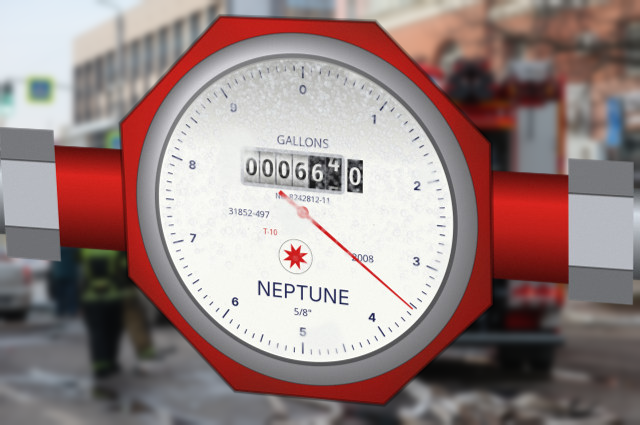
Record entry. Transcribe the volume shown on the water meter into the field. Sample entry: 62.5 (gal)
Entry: 6643.5 (gal)
